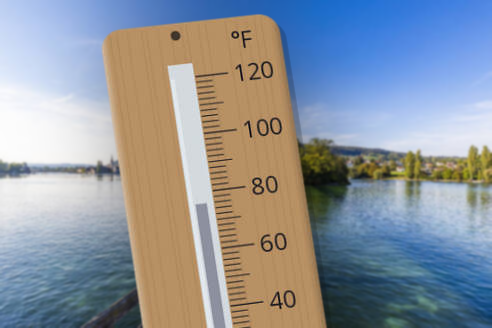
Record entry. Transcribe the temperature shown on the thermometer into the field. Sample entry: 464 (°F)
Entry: 76 (°F)
